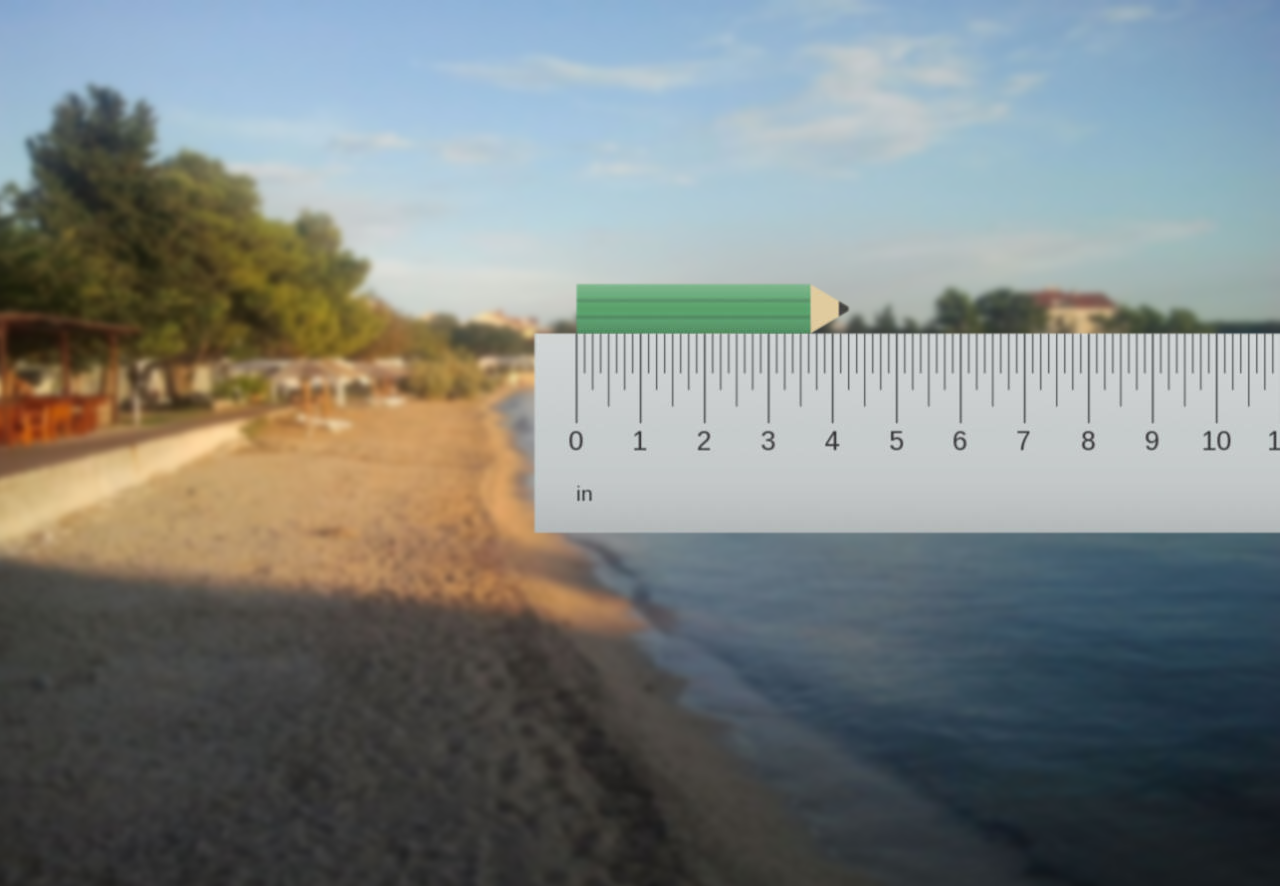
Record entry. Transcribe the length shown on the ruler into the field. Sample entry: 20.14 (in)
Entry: 4.25 (in)
